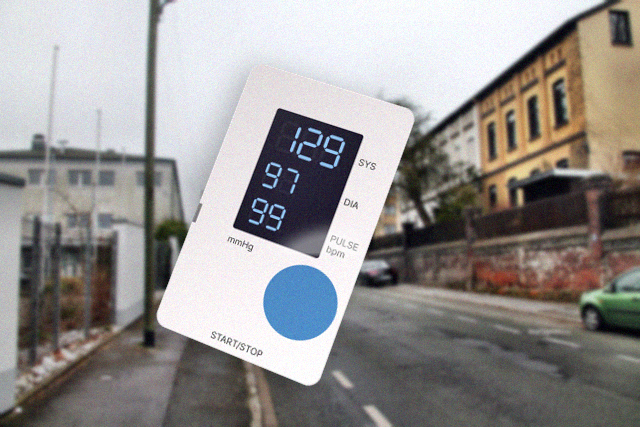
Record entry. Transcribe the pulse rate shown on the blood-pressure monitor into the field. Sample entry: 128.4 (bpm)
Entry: 99 (bpm)
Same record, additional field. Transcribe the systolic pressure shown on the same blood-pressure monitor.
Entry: 129 (mmHg)
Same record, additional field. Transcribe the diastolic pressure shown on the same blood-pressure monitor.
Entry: 97 (mmHg)
